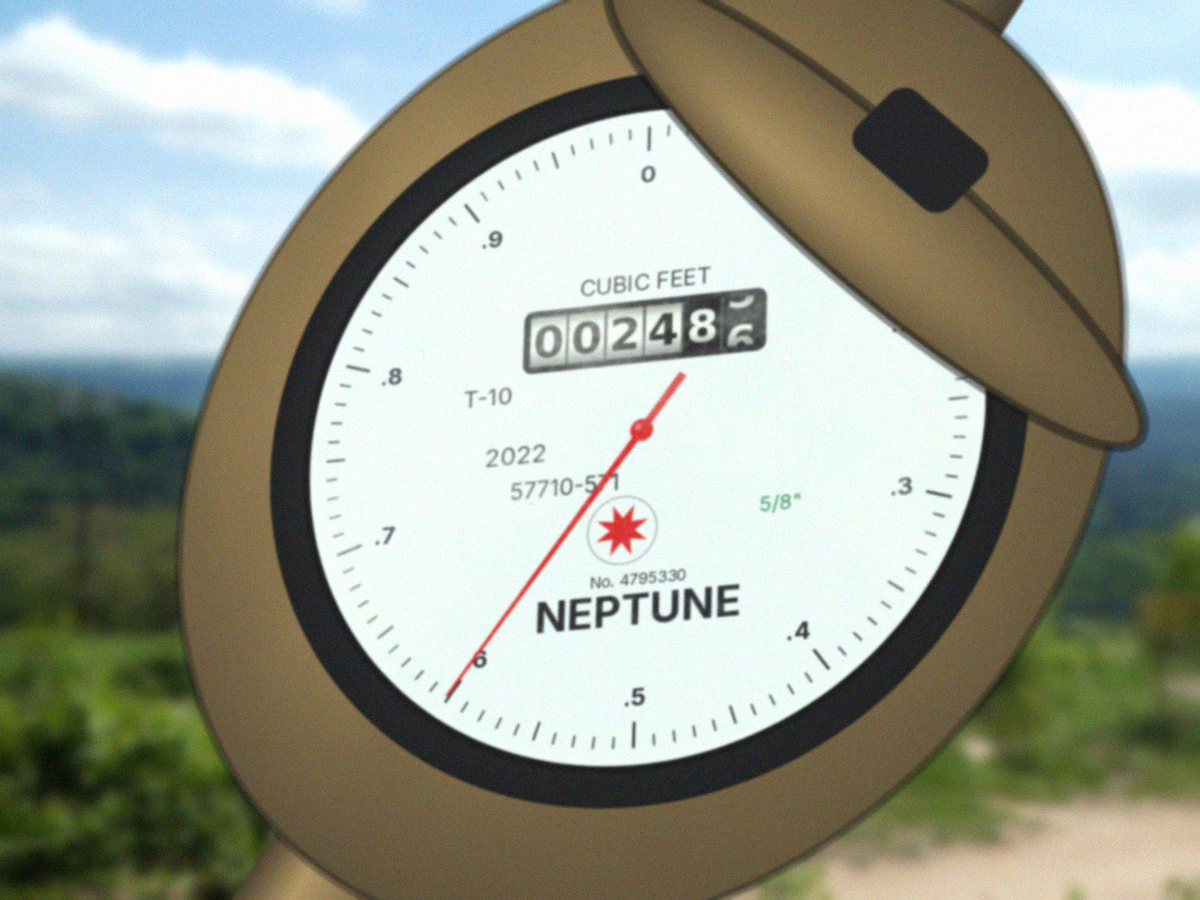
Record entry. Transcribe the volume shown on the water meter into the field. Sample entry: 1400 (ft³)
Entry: 2485.60 (ft³)
